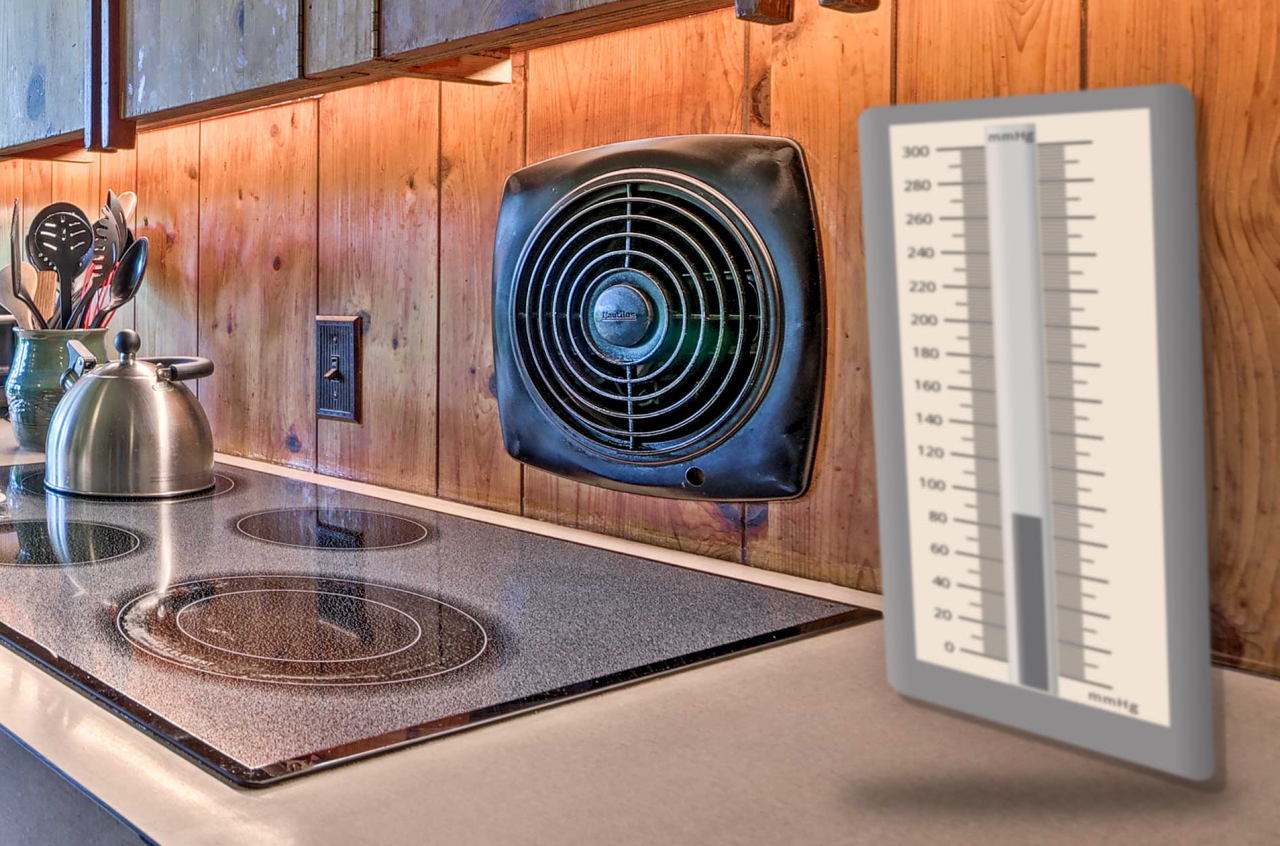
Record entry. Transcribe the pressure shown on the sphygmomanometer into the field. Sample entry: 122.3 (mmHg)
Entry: 90 (mmHg)
